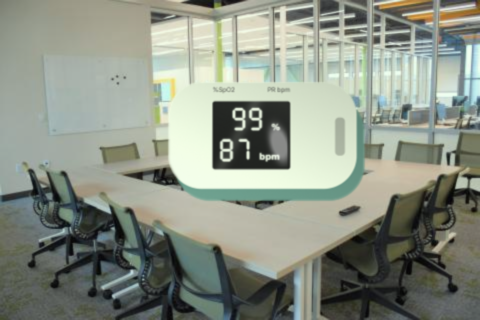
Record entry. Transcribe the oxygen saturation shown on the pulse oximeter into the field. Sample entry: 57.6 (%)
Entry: 99 (%)
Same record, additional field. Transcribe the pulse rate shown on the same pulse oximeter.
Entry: 87 (bpm)
